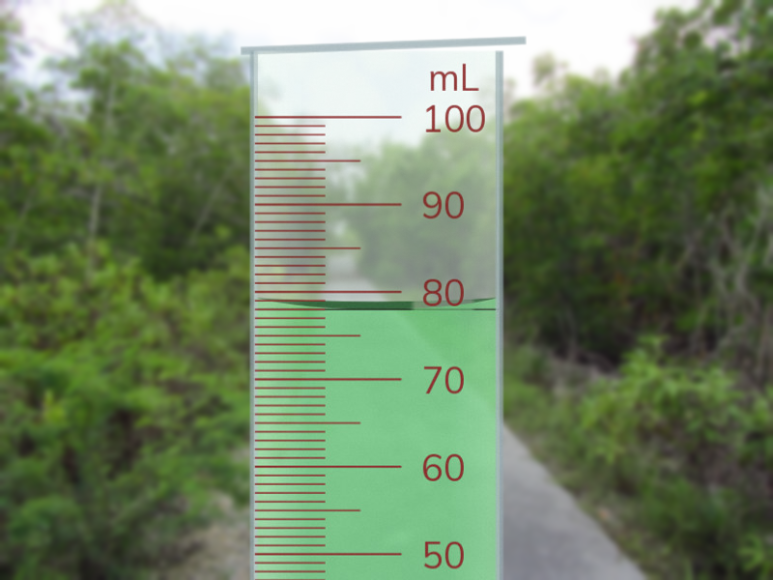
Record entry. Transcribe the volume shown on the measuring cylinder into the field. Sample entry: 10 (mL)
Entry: 78 (mL)
